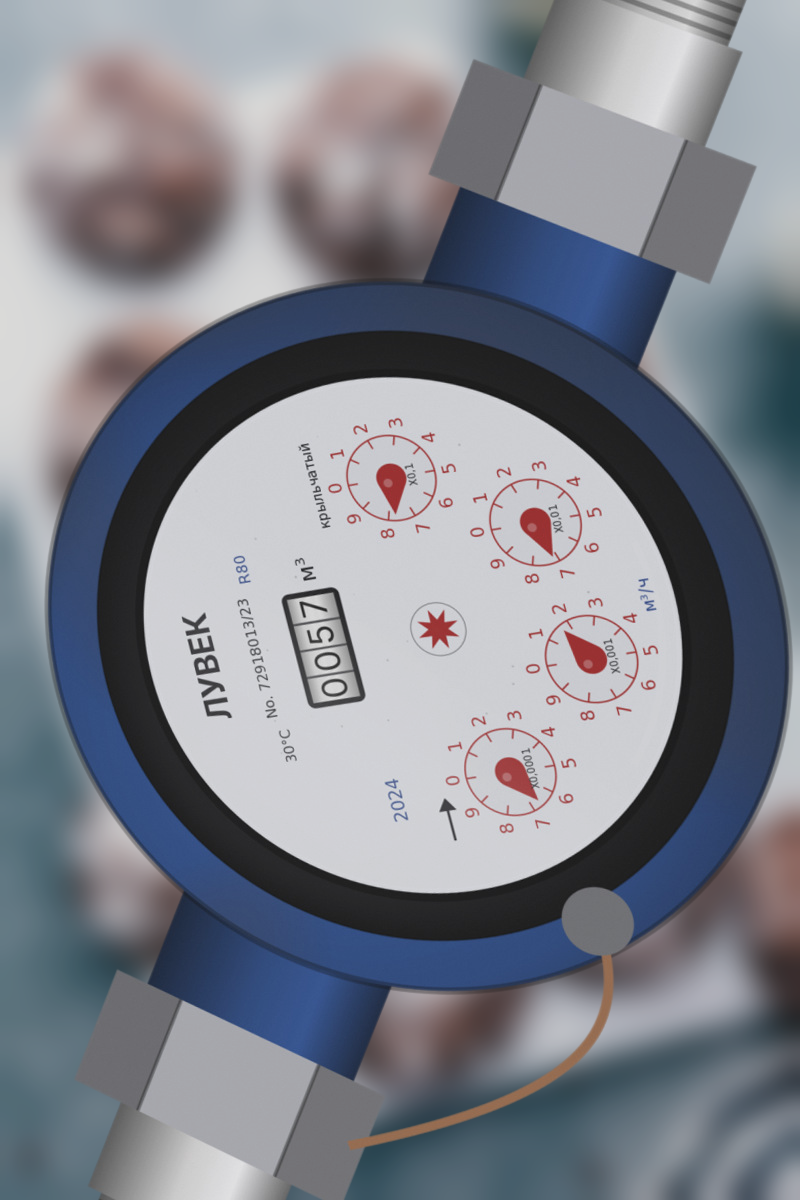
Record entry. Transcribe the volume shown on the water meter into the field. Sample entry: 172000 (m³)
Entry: 57.7716 (m³)
